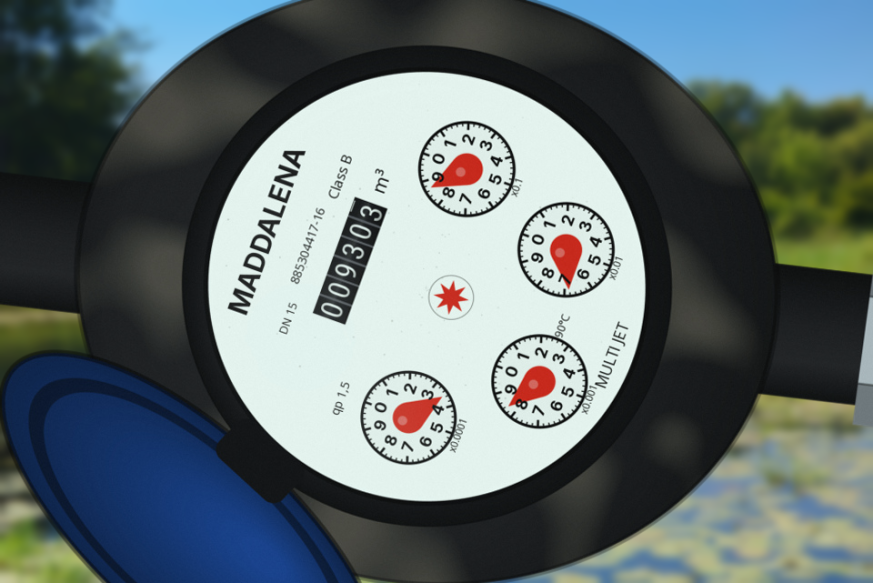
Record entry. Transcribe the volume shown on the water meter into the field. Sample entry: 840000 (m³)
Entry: 9302.8683 (m³)
